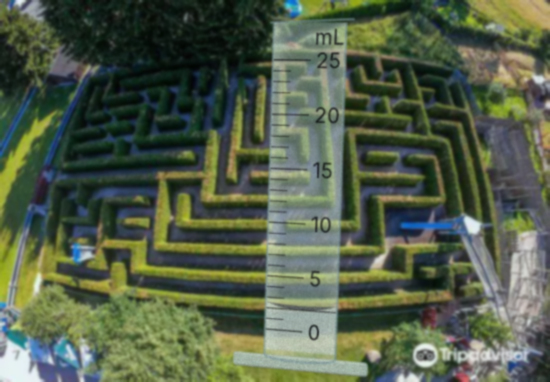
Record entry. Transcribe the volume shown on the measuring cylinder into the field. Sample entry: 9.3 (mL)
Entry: 2 (mL)
